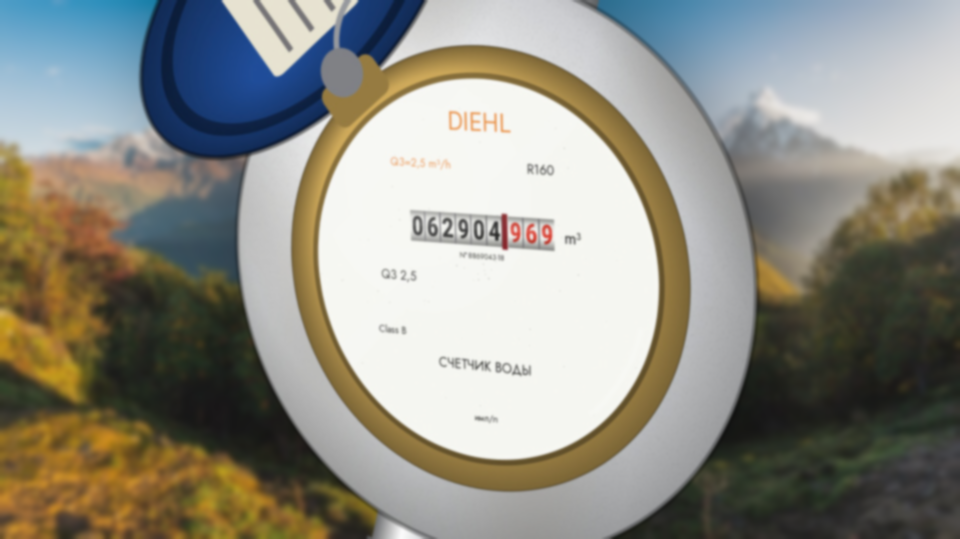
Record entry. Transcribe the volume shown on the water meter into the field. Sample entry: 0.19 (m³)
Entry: 62904.969 (m³)
